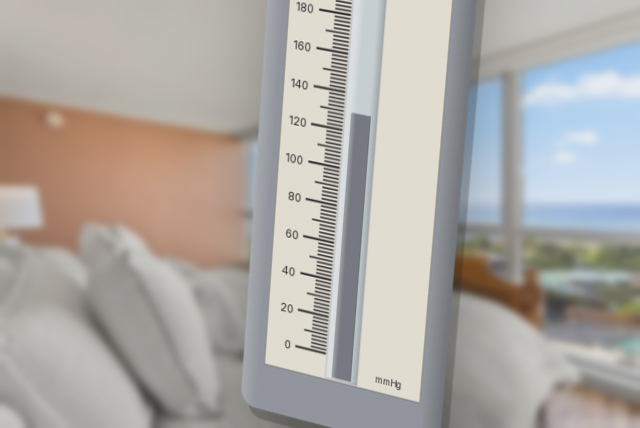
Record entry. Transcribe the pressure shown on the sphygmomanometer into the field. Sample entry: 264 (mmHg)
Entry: 130 (mmHg)
